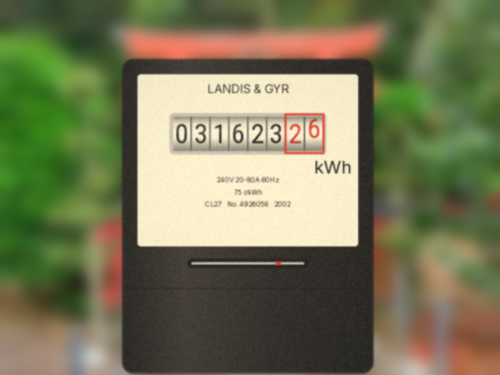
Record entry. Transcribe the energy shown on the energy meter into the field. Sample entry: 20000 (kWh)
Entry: 31623.26 (kWh)
